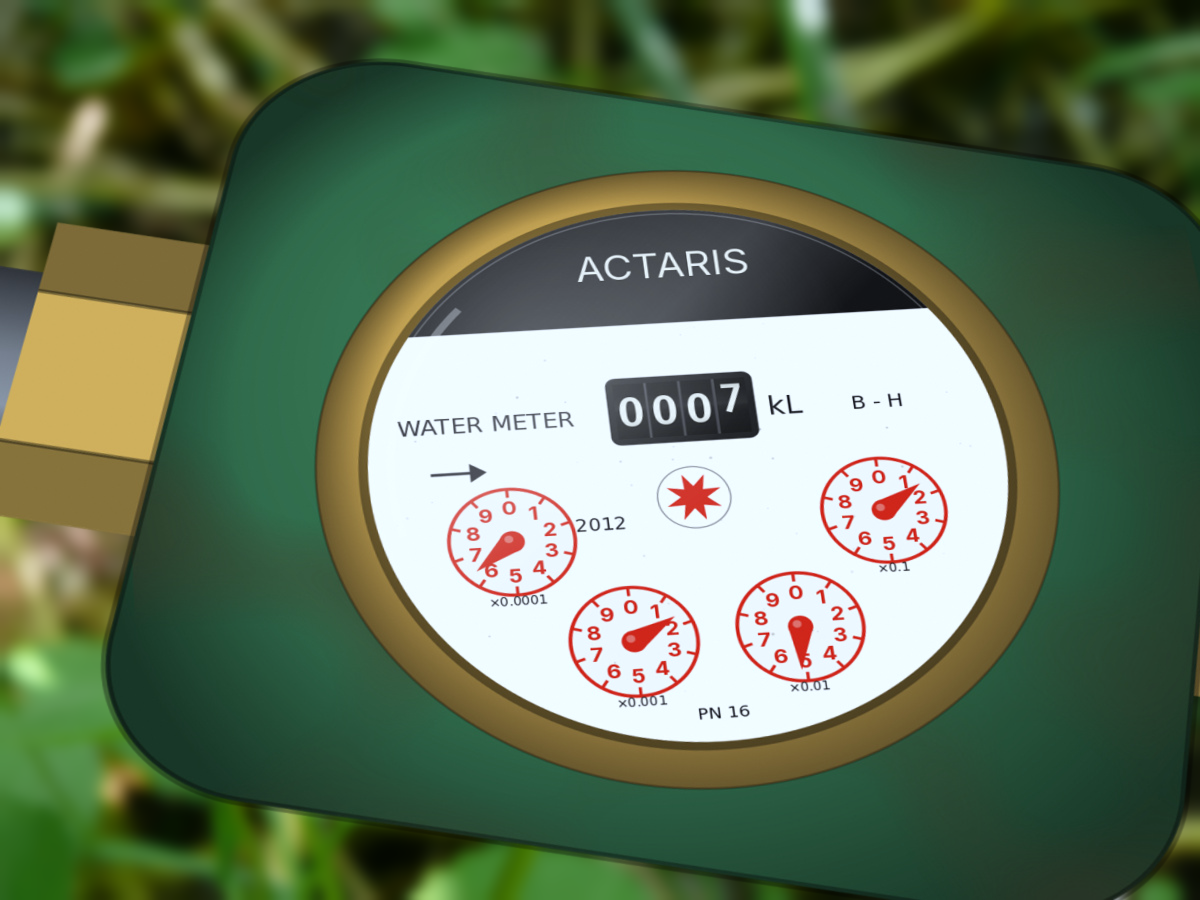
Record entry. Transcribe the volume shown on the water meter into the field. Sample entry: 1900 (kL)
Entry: 7.1516 (kL)
